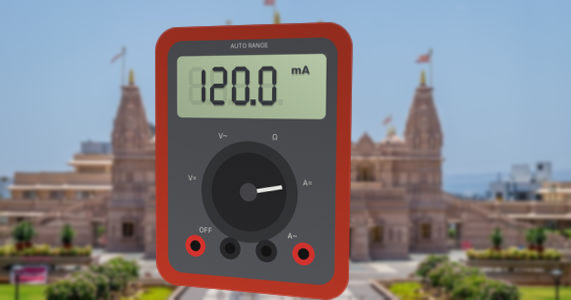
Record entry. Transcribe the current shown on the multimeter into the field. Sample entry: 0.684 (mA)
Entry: 120.0 (mA)
